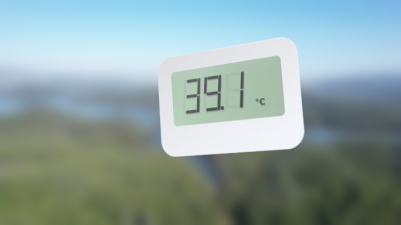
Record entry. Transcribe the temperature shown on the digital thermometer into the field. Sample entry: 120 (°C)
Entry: 39.1 (°C)
